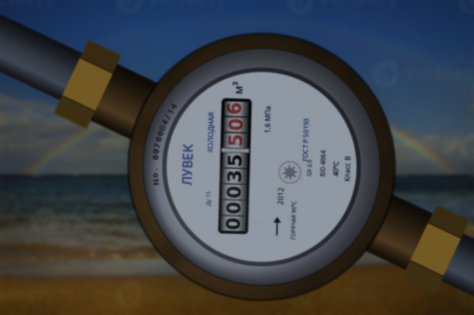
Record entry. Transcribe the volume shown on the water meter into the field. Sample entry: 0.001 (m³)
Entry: 35.506 (m³)
